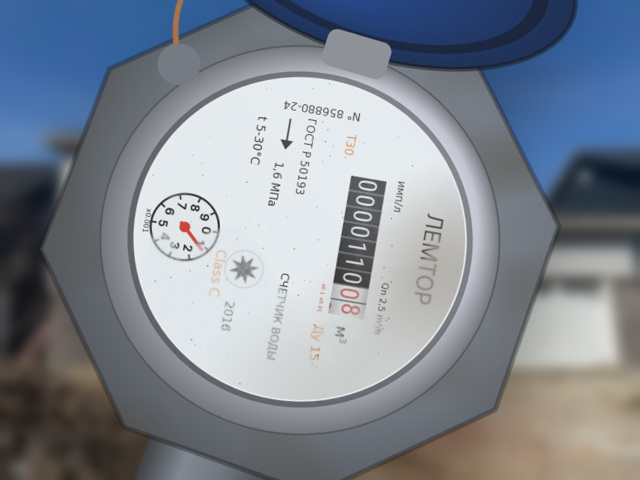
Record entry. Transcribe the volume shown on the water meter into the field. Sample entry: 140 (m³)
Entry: 110.081 (m³)
